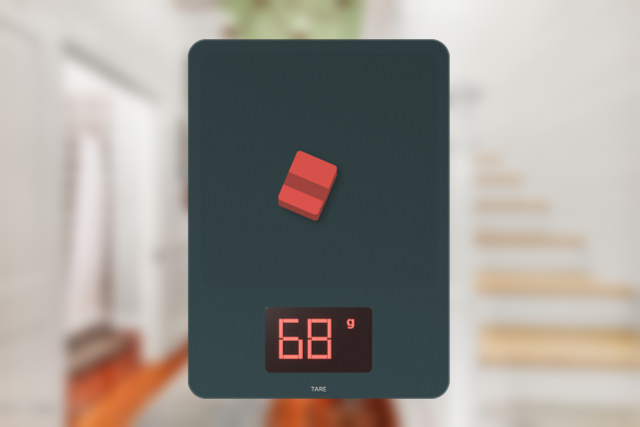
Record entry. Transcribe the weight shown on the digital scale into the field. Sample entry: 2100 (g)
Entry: 68 (g)
